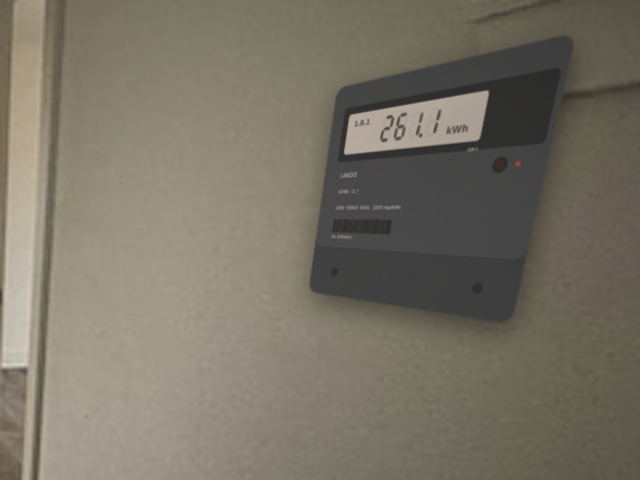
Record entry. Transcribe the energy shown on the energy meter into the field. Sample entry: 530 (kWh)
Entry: 261.1 (kWh)
